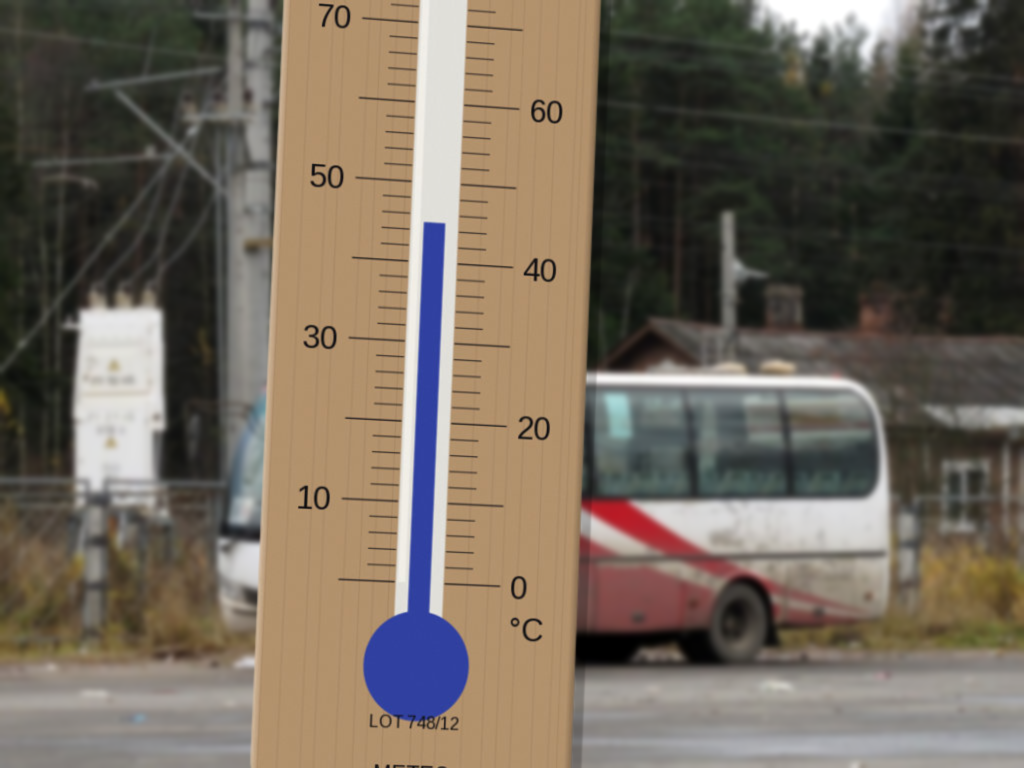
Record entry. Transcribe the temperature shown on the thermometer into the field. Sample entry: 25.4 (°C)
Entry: 45 (°C)
